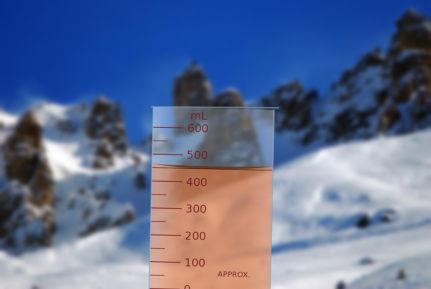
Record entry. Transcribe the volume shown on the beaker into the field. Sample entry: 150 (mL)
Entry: 450 (mL)
